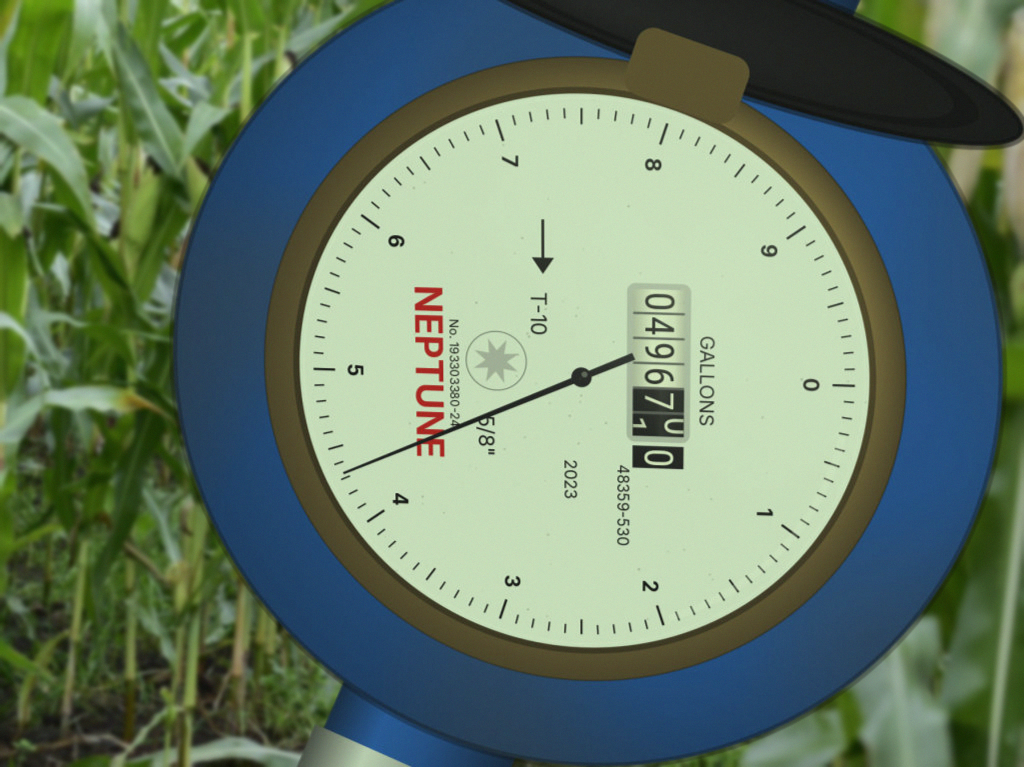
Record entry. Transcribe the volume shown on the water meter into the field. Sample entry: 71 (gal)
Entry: 496704.3 (gal)
